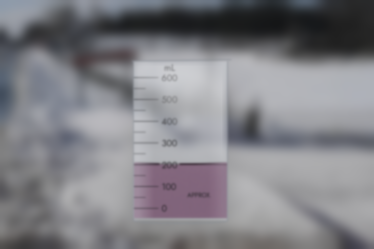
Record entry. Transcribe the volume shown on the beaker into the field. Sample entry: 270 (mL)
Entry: 200 (mL)
